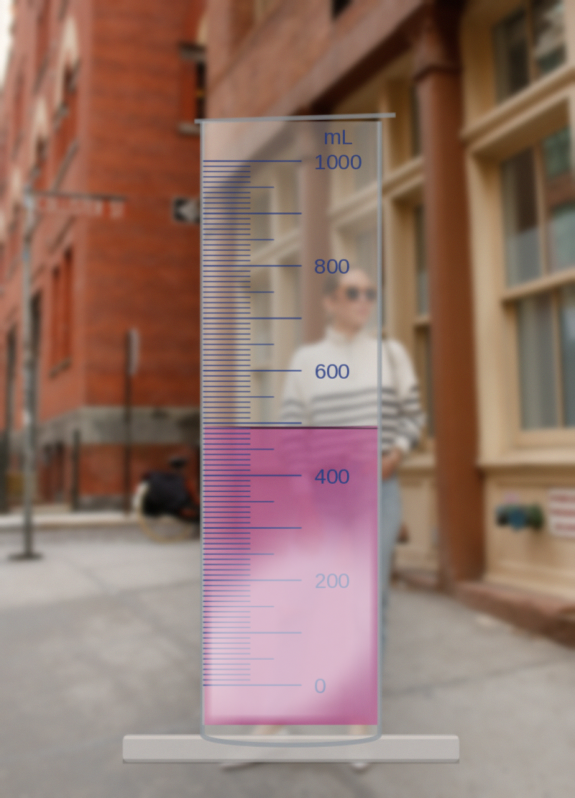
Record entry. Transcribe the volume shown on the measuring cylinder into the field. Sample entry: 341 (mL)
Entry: 490 (mL)
